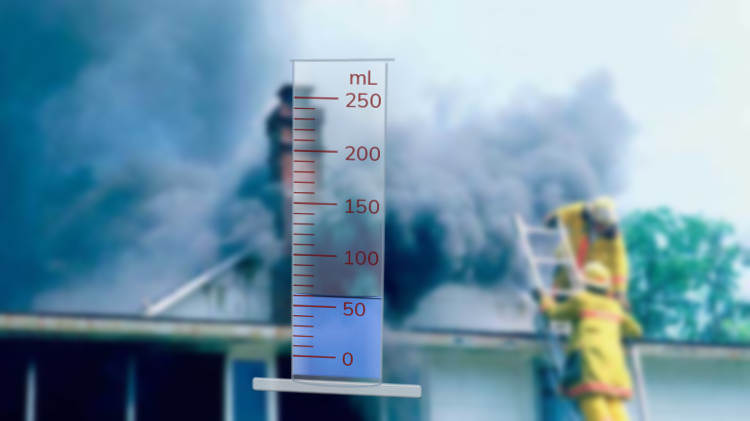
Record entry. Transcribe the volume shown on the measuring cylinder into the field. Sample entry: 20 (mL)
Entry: 60 (mL)
